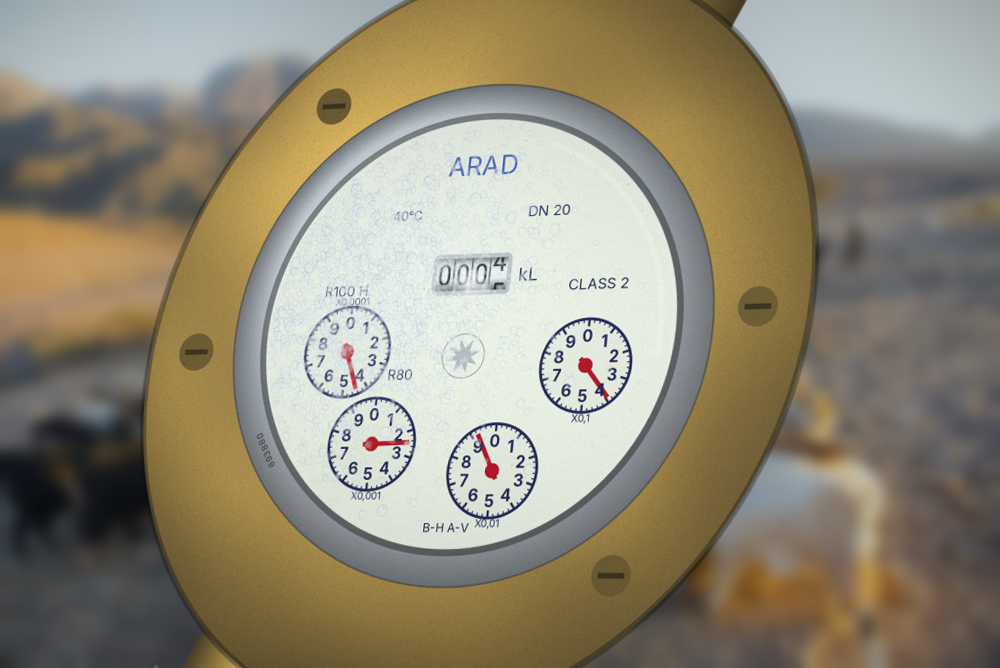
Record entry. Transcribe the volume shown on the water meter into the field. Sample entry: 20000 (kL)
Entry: 4.3924 (kL)
